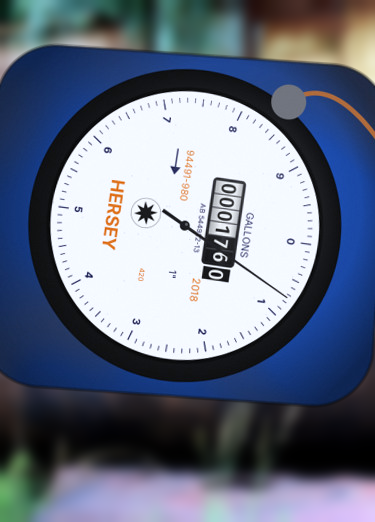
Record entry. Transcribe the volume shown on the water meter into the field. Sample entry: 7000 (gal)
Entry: 1760.7 (gal)
